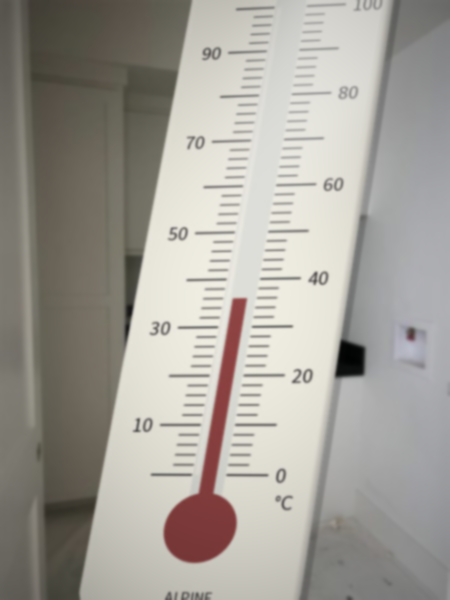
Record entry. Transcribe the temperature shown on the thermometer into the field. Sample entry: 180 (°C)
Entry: 36 (°C)
